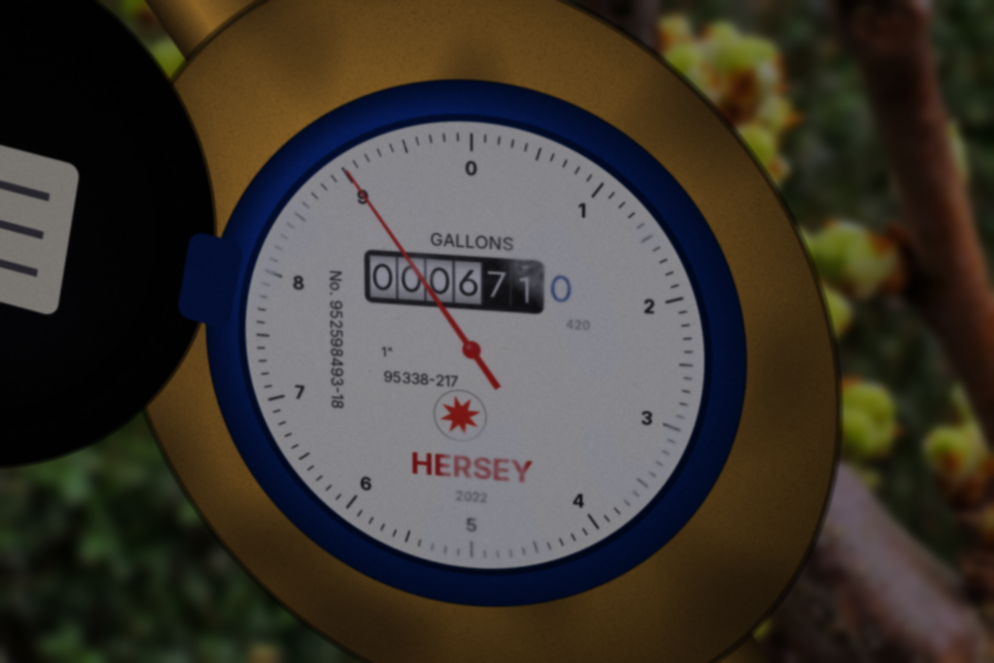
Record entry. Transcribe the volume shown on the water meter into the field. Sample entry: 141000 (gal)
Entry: 6709.0 (gal)
